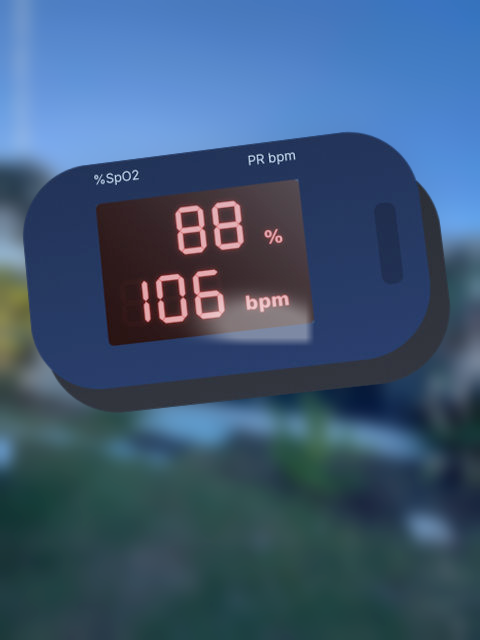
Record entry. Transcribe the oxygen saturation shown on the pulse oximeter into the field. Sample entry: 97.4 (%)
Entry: 88 (%)
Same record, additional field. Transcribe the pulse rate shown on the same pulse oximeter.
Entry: 106 (bpm)
